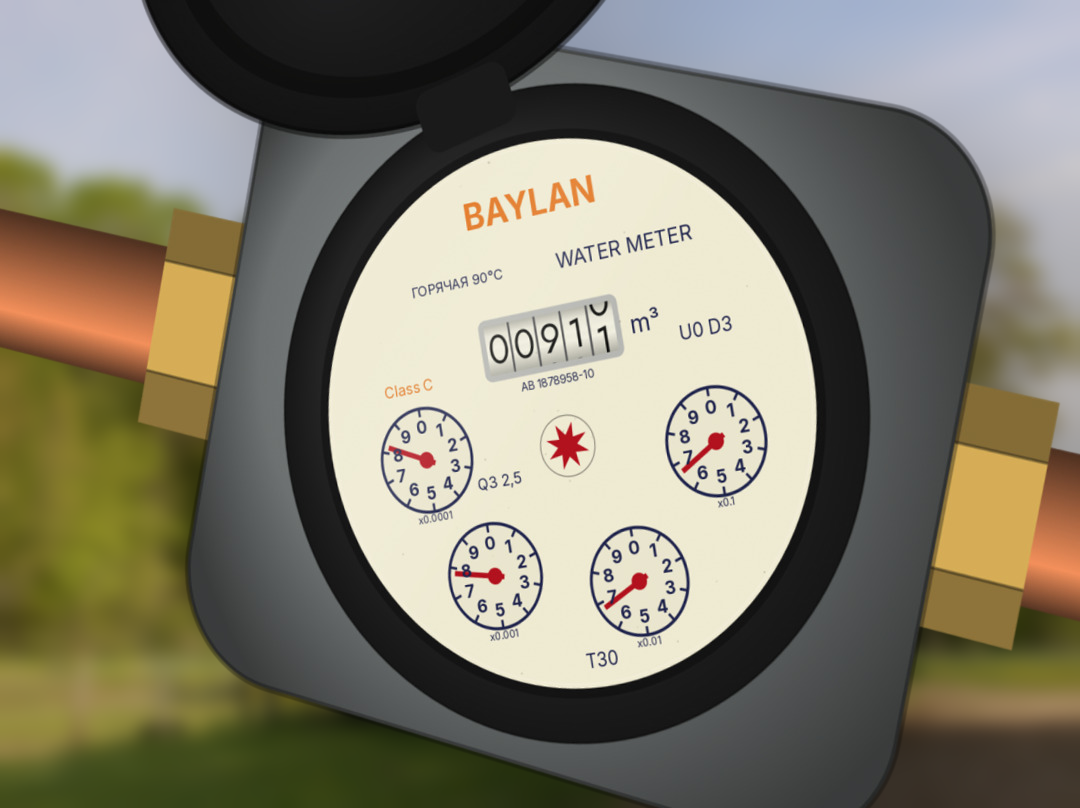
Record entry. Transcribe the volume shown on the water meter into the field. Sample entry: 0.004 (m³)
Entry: 910.6678 (m³)
